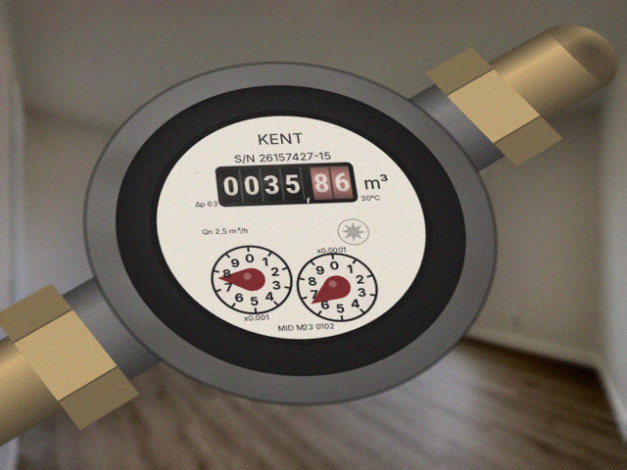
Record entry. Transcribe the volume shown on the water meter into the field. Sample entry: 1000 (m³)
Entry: 35.8676 (m³)
